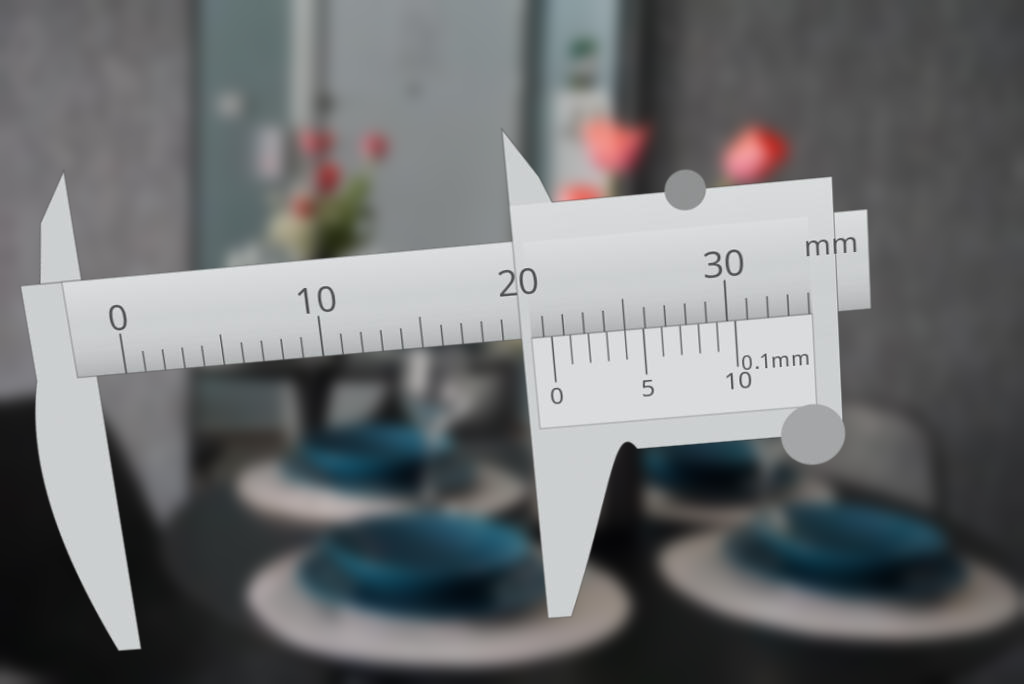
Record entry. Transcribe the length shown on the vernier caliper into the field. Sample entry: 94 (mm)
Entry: 21.4 (mm)
